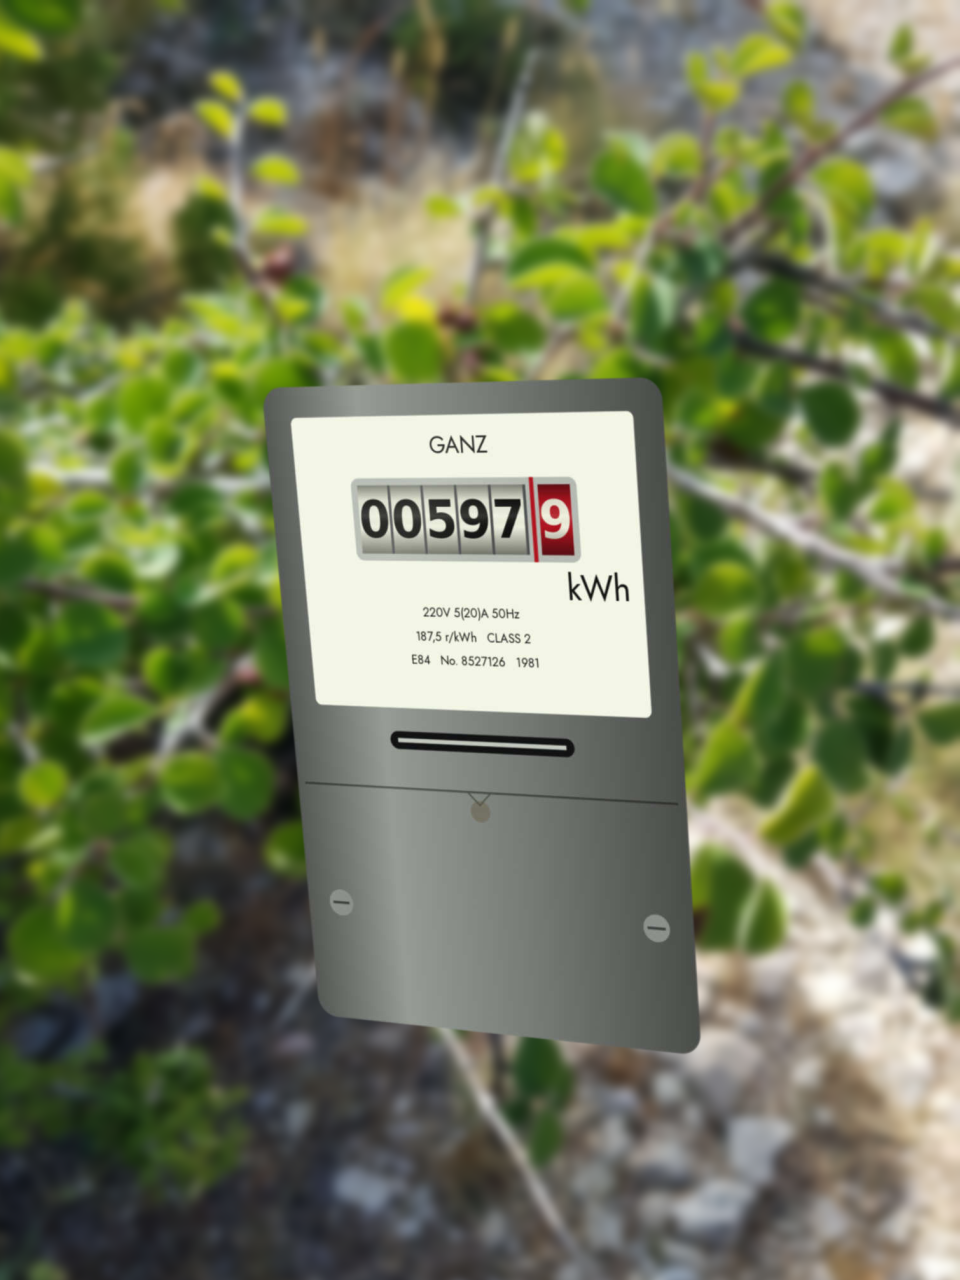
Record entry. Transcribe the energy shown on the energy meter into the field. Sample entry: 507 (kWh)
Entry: 597.9 (kWh)
